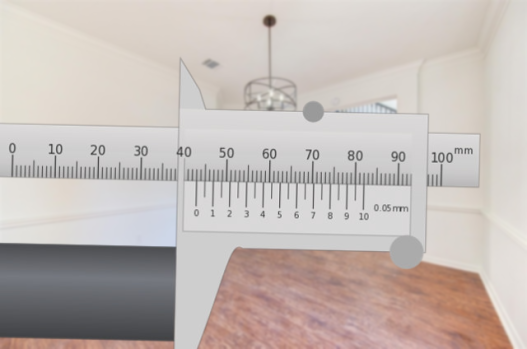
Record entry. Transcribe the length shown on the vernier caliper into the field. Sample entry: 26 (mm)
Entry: 43.0 (mm)
